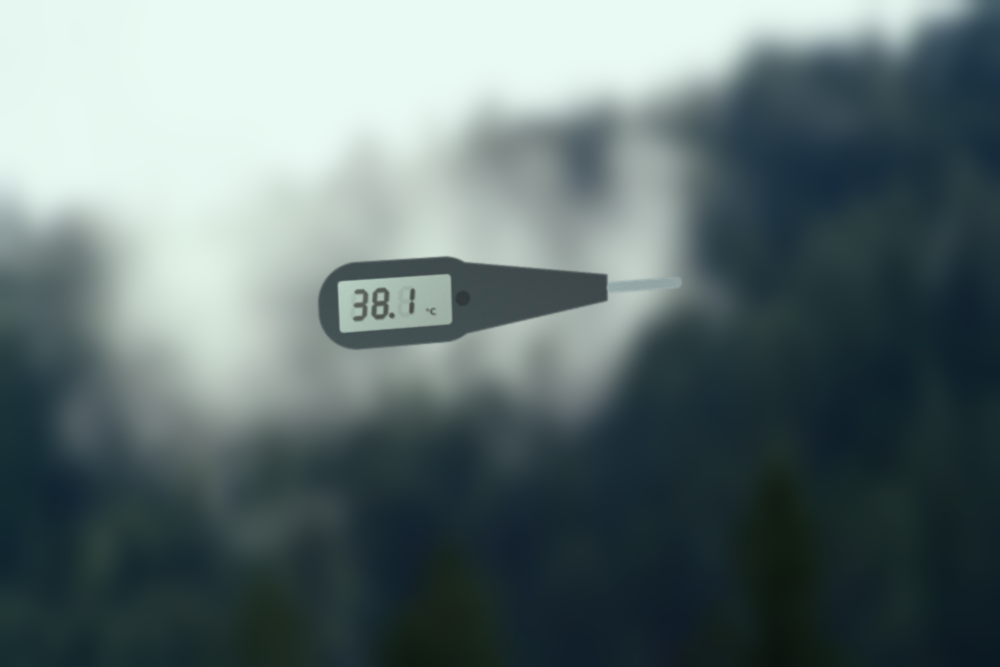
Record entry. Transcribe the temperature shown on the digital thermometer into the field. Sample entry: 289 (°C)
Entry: 38.1 (°C)
